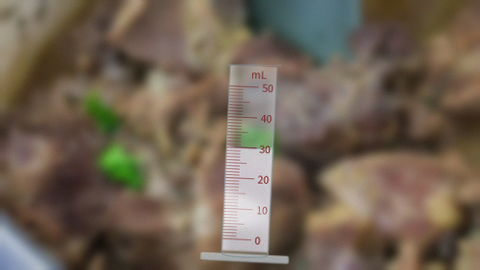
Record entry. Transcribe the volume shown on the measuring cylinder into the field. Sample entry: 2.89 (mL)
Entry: 30 (mL)
